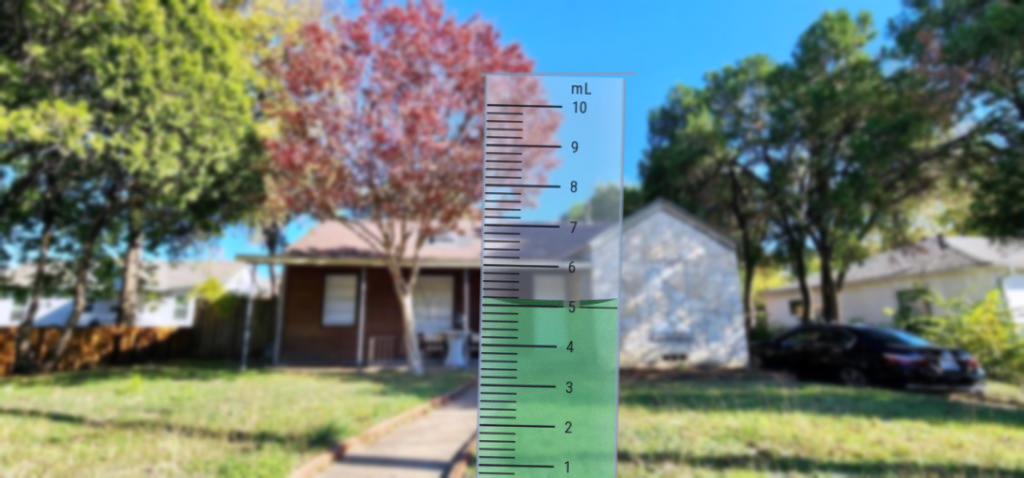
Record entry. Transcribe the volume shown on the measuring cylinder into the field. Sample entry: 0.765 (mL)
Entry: 5 (mL)
